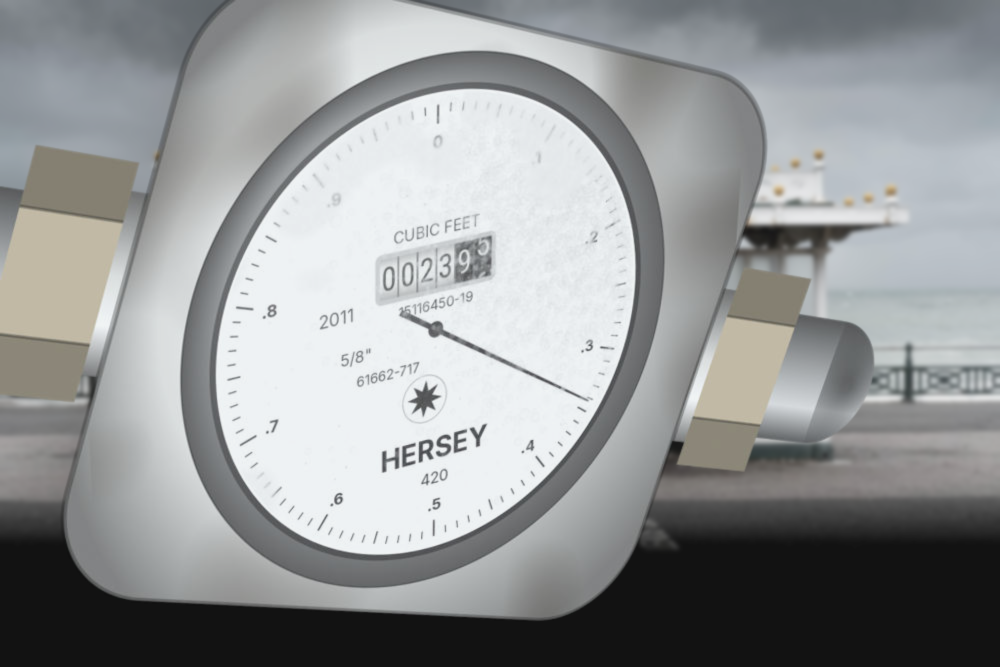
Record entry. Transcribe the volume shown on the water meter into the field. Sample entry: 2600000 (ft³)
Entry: 2395.34 (ft³)
